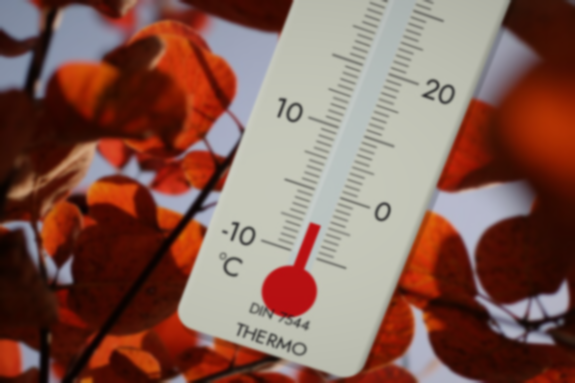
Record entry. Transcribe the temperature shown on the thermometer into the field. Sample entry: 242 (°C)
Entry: -5 (°C)
